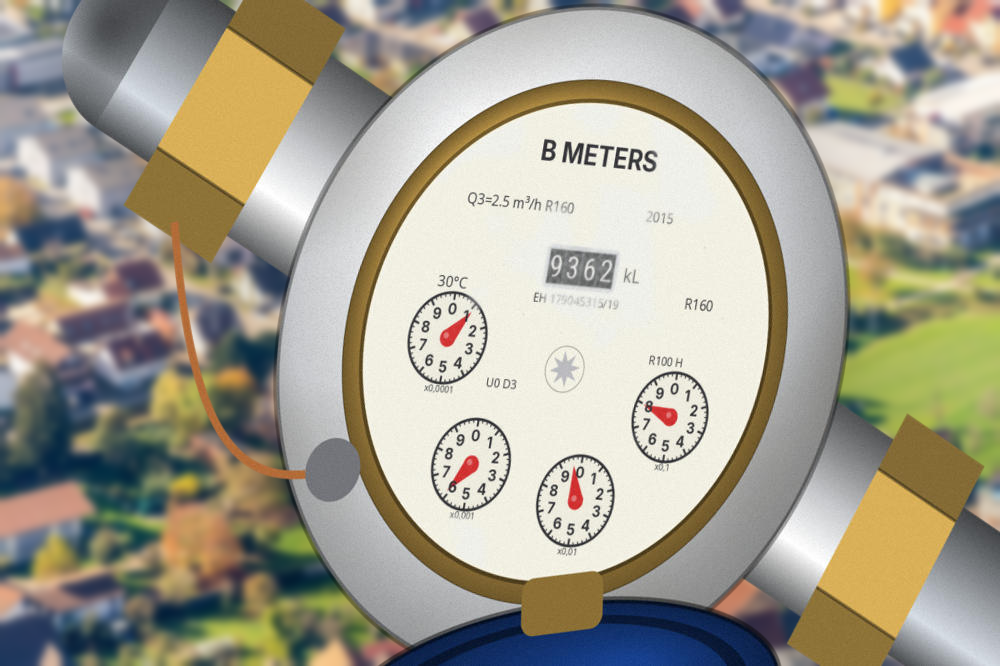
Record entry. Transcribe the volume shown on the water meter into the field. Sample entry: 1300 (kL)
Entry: 9362.7961 (kL)
